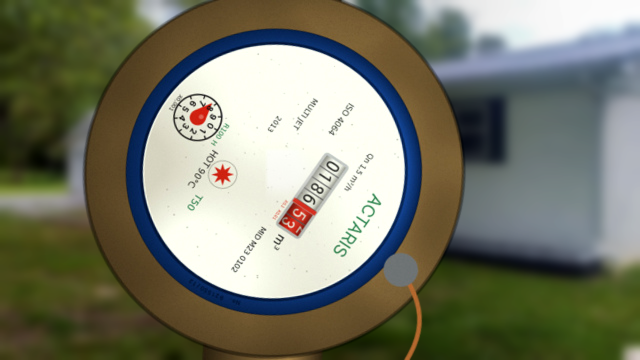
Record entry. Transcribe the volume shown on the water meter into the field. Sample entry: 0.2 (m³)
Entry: 186.527 (m³)
